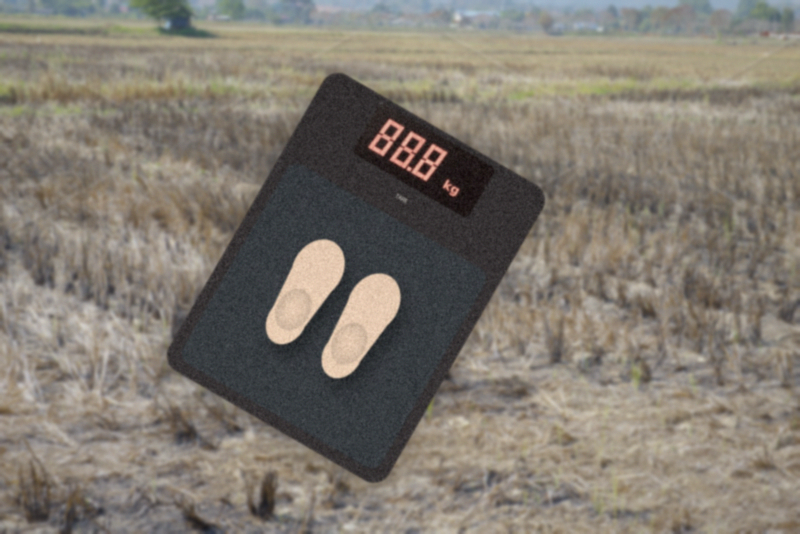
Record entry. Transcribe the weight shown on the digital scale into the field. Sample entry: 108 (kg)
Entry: 88.8 (kg)
